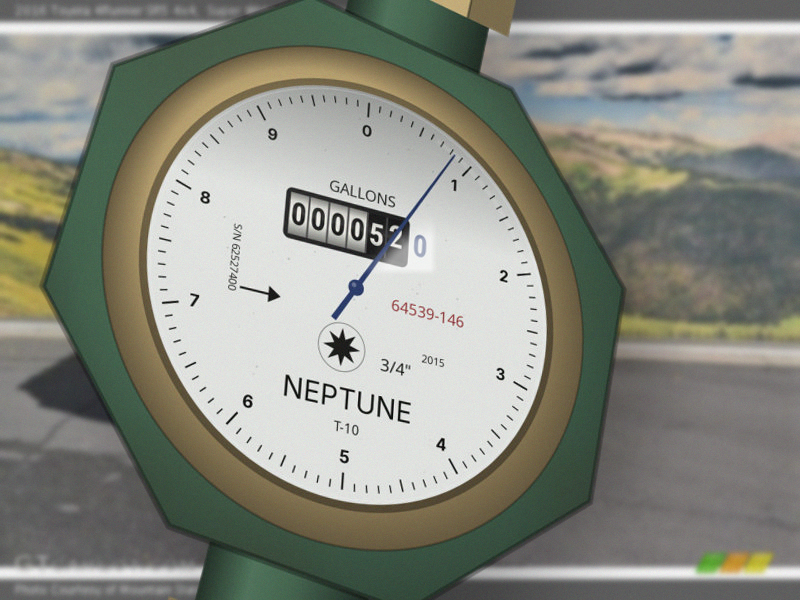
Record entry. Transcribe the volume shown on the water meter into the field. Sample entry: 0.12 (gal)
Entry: 520.8 (gal)
